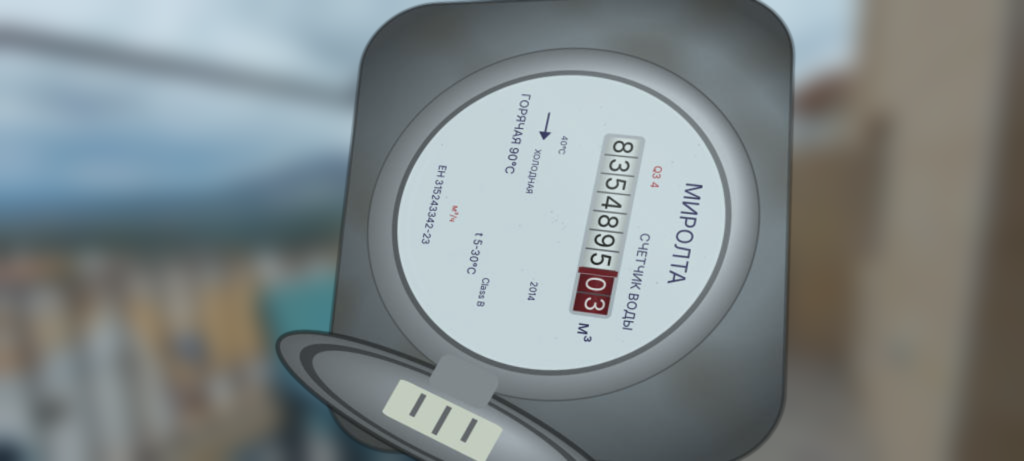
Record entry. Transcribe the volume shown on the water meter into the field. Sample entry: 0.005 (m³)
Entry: 8354895.03 (m³)
